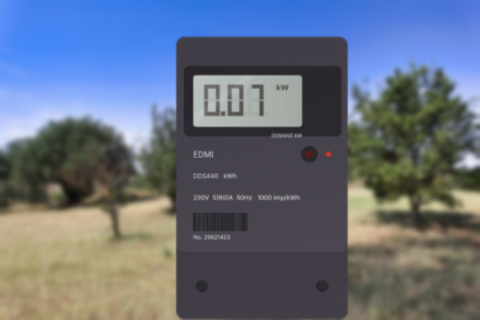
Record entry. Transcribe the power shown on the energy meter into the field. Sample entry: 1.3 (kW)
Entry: 0.07 (kW)
